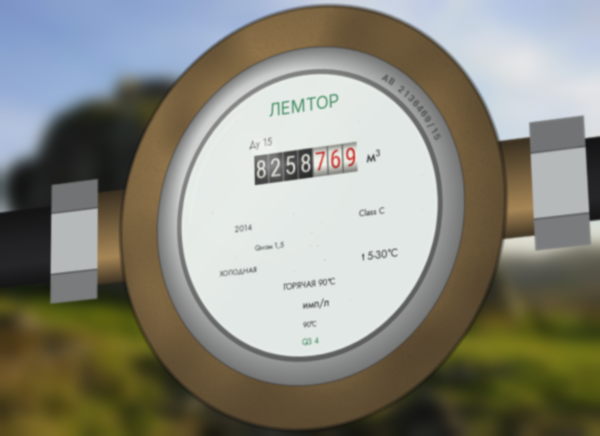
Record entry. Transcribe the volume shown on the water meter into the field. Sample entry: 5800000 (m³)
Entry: 8258.769 (m³)
